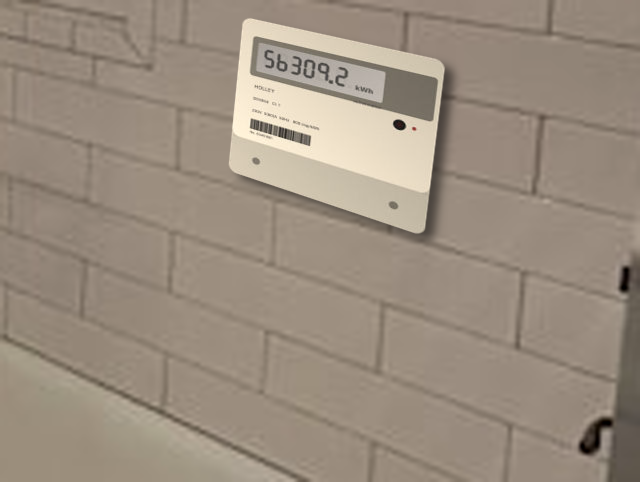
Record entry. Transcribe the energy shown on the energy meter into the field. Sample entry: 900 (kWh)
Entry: 56309.2 (kWh)
